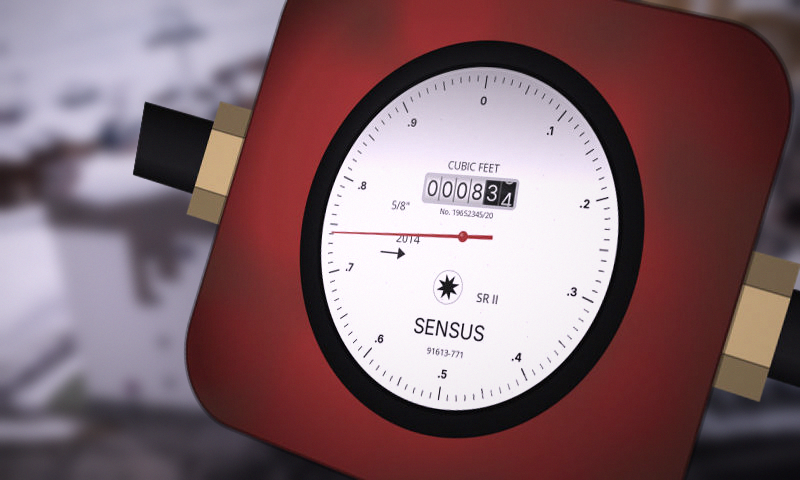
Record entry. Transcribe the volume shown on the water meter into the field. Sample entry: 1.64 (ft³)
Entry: 833.74 (ft³)
